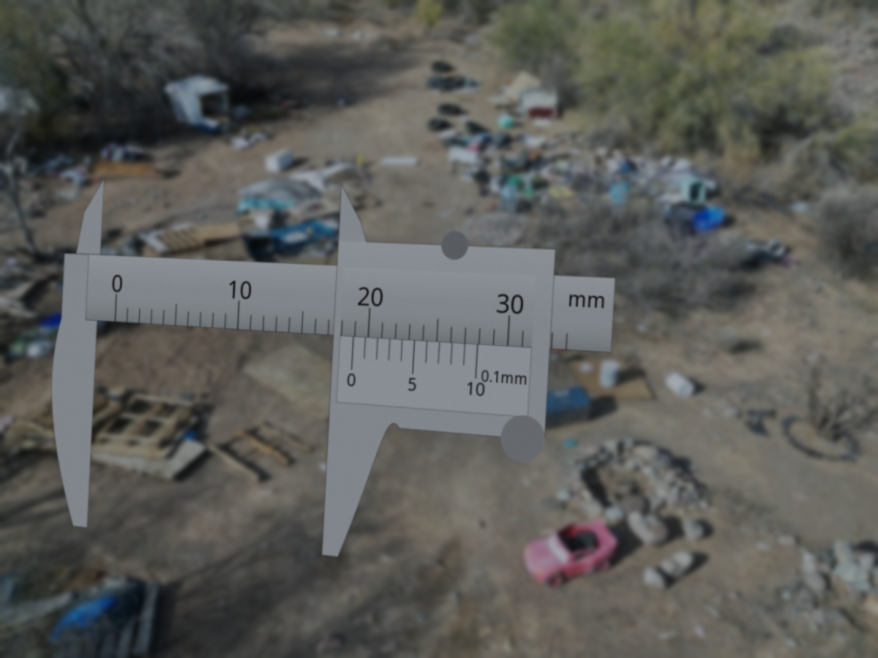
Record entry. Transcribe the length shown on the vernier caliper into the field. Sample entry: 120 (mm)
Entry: 18.9 (mm)
